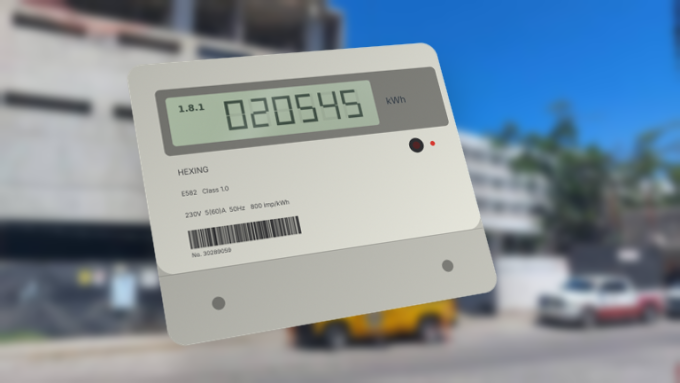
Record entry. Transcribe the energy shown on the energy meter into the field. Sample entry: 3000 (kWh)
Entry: 20545 (kWh)
